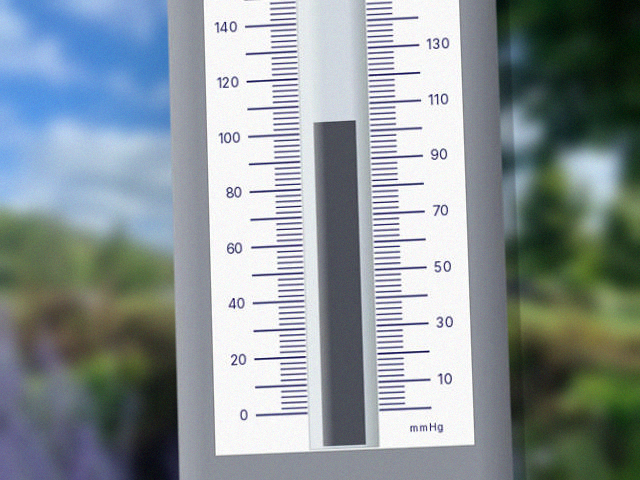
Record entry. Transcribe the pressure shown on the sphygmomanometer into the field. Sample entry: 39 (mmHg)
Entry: 104 (mmHg)
